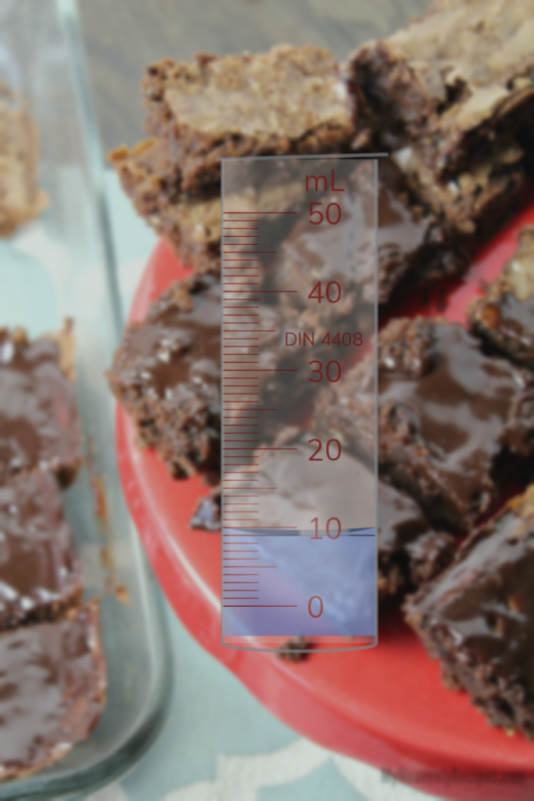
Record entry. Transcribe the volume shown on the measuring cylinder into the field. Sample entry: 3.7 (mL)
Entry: 9 (mL)
